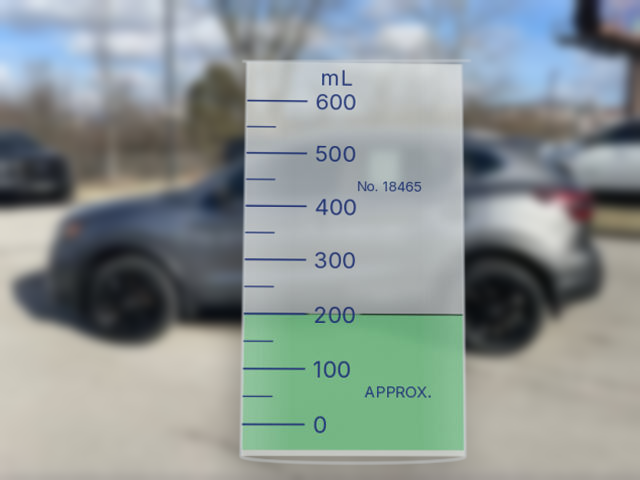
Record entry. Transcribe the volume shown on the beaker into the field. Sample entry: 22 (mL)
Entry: 200 (mL)
